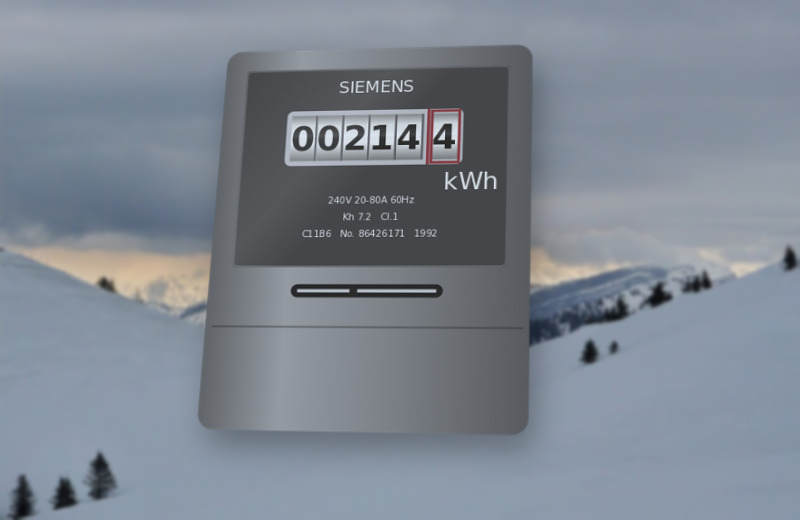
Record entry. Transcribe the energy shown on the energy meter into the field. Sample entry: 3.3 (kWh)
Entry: 214.4 (kWh)
